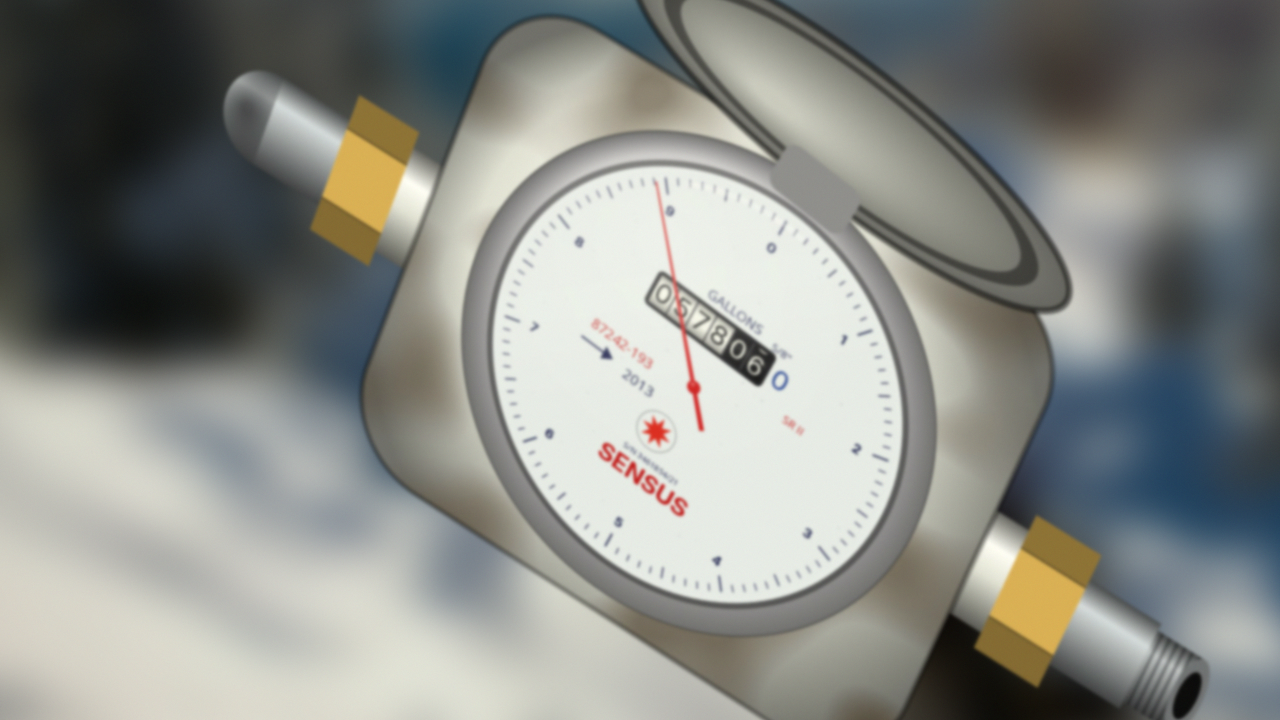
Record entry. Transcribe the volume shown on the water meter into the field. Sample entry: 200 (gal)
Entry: 578058.9 (gal)
